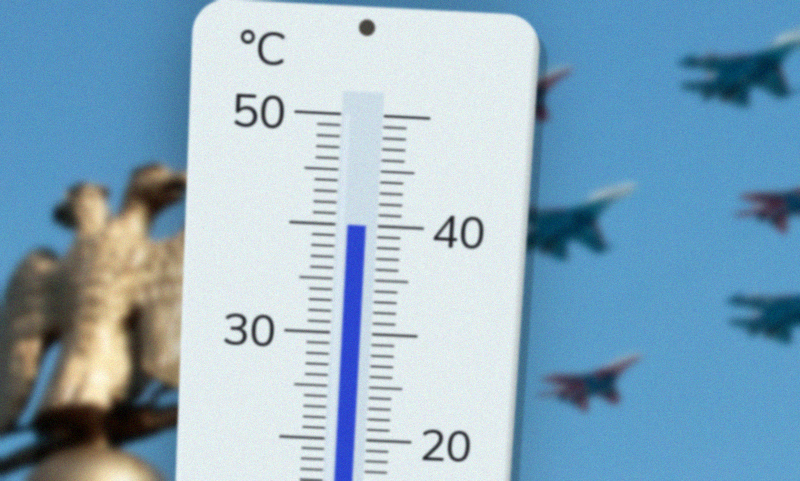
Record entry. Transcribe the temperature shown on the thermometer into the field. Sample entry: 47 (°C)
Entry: 40 (°C)
